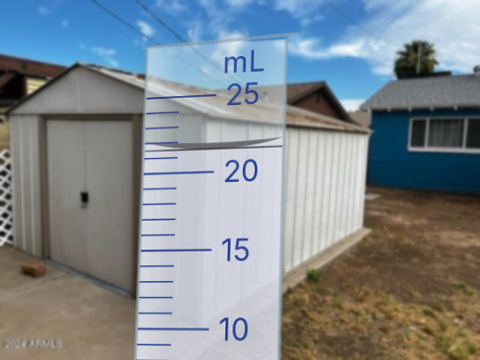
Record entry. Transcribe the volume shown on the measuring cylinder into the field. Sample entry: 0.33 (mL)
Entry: 21.5 (mL)
